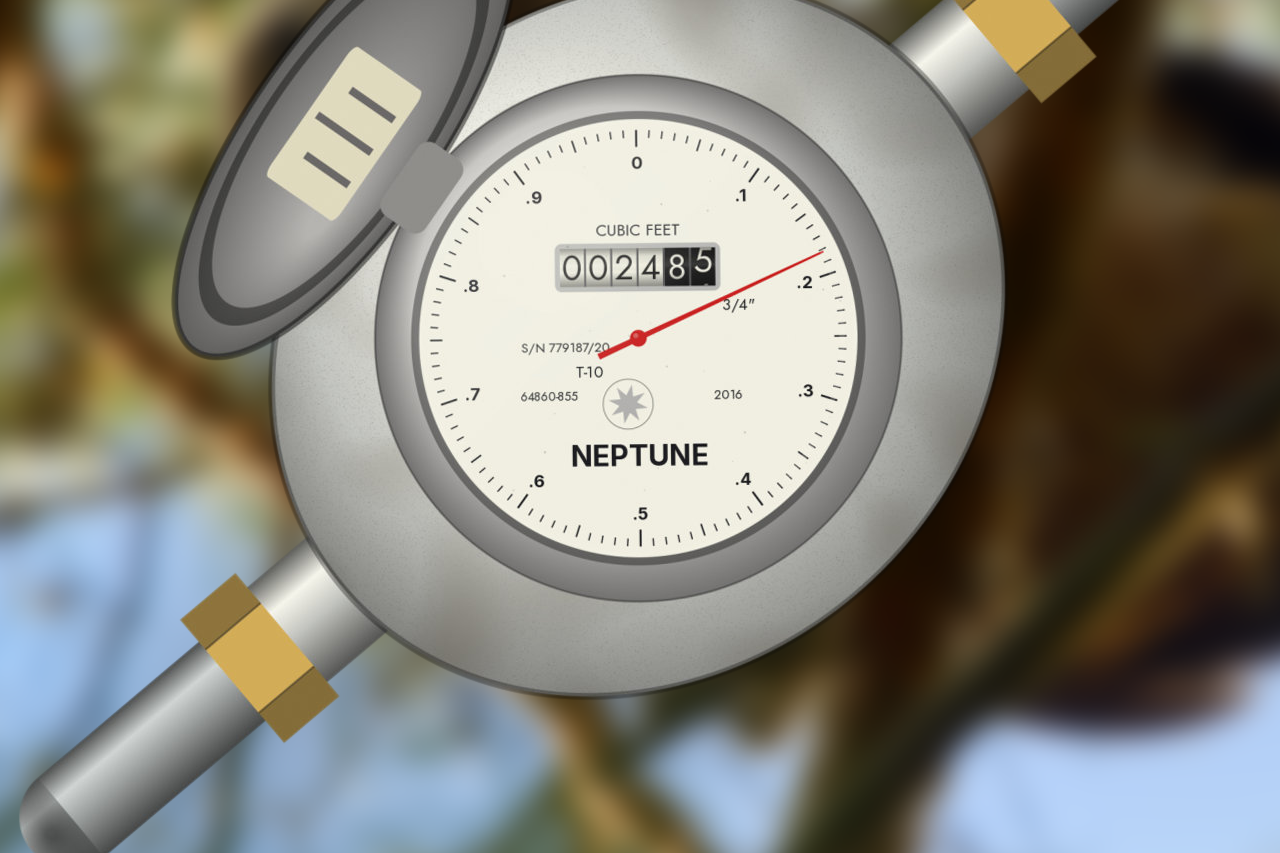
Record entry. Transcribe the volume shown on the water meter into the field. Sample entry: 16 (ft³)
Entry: 2485.18 (ft³)
